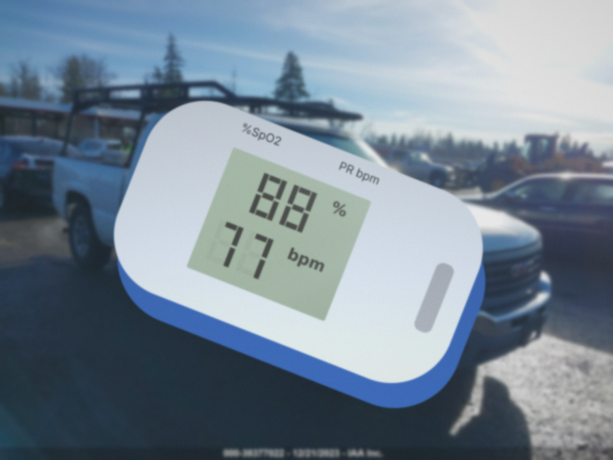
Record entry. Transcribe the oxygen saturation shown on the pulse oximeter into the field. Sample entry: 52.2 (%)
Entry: 88 (%)
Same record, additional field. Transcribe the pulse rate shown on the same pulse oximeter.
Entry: 77 (bpm)
